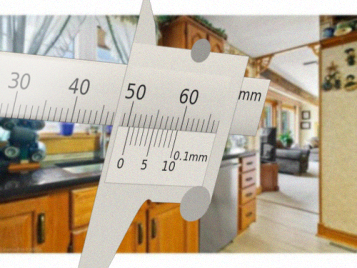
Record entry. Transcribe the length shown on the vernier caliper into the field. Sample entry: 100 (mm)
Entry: 50.4 (mm)
